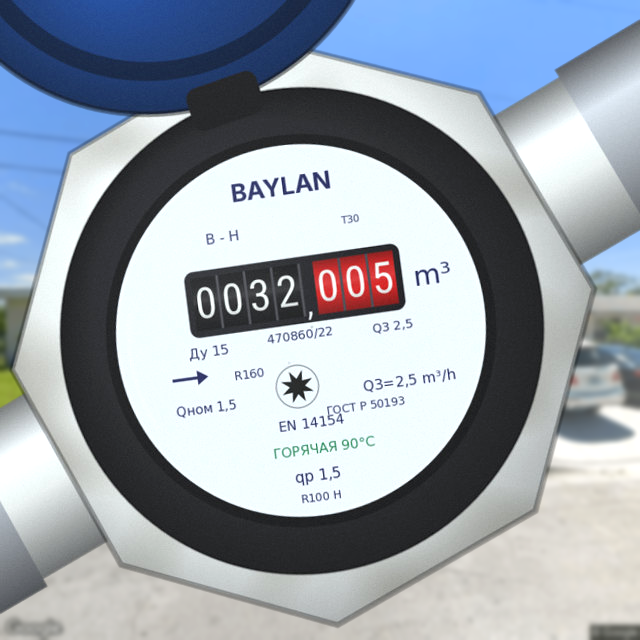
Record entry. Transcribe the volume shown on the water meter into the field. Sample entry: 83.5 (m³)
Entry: 32.005 (m³)
